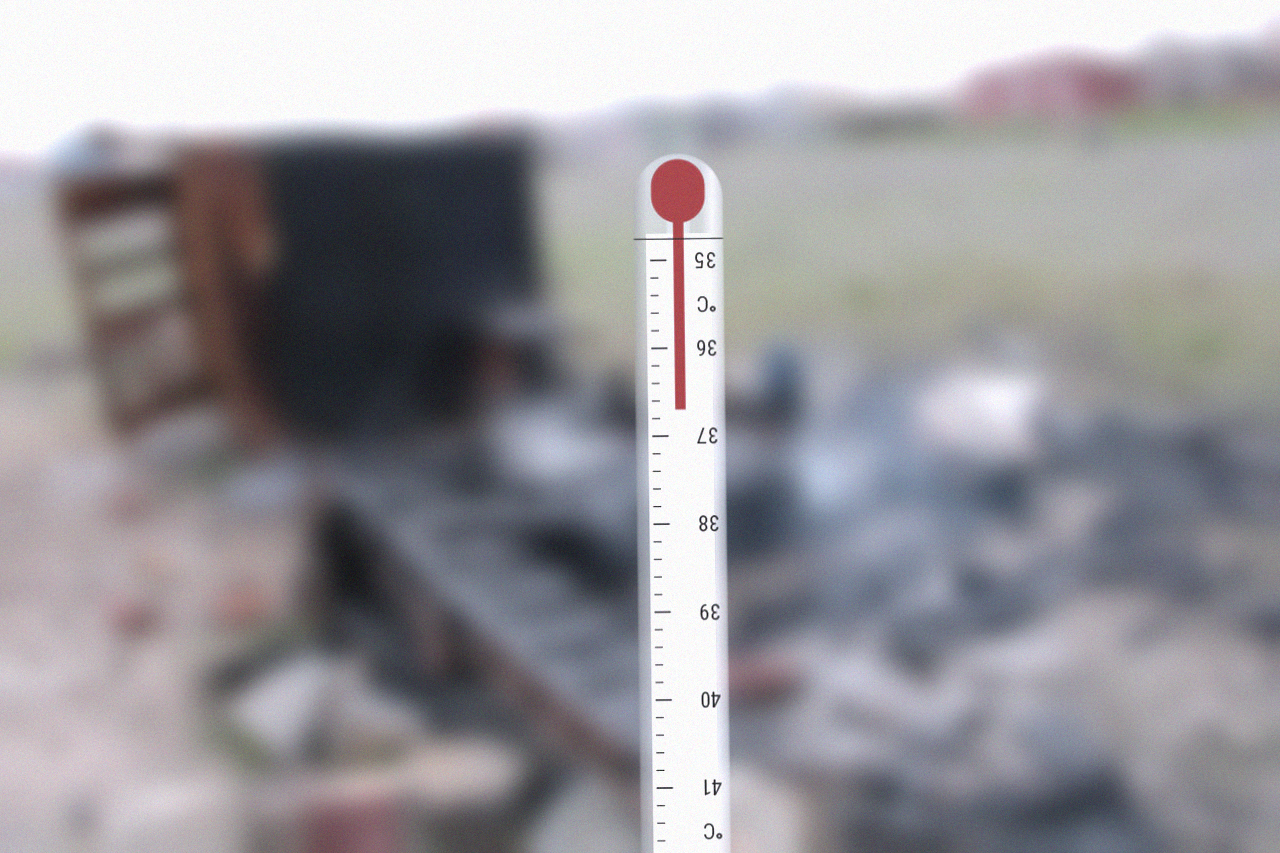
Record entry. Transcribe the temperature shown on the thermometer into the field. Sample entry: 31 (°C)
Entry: 36.7 (°C)
